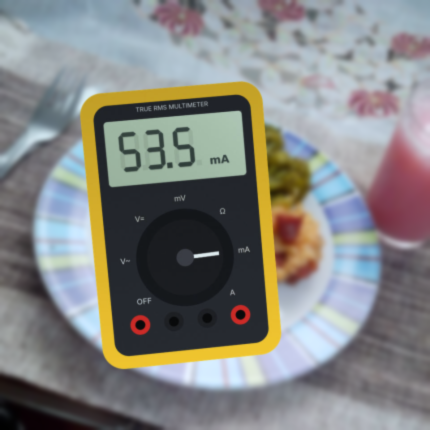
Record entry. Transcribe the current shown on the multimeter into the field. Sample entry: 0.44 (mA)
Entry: 53.5 (mA)
